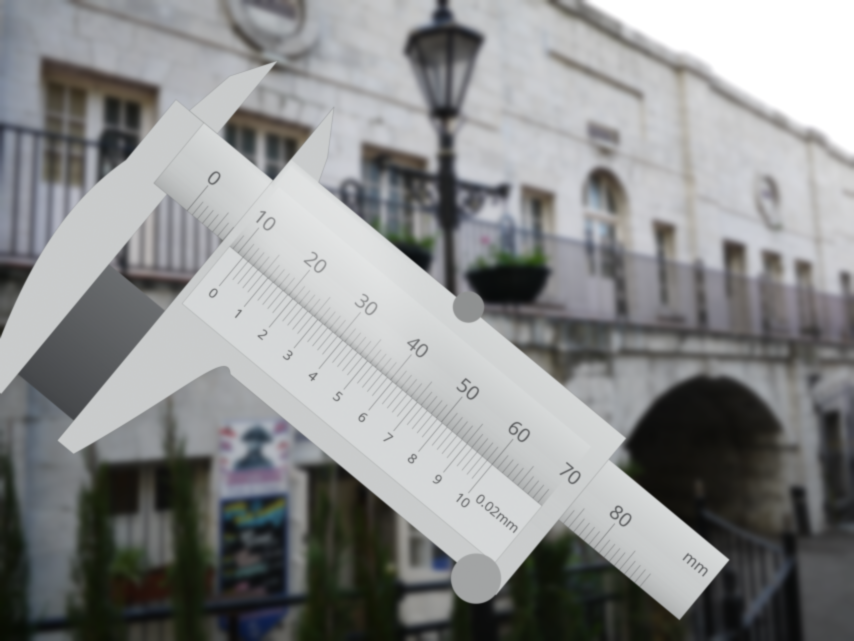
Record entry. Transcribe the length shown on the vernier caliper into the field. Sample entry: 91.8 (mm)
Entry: 11.0 (mm)
